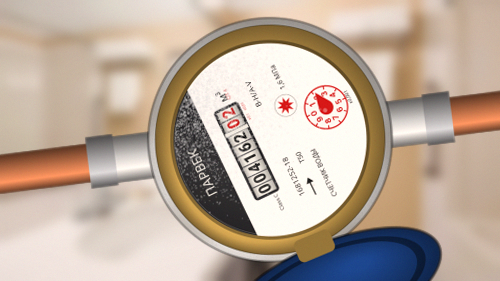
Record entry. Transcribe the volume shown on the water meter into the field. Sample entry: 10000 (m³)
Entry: 4162.022 (m³)
